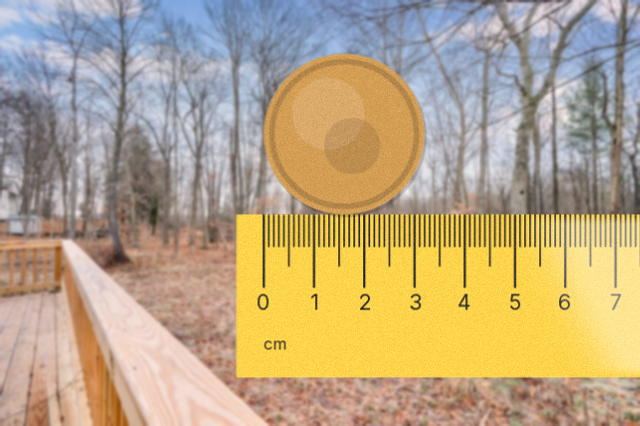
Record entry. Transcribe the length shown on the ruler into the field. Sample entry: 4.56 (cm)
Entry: 3.2 (cm)
